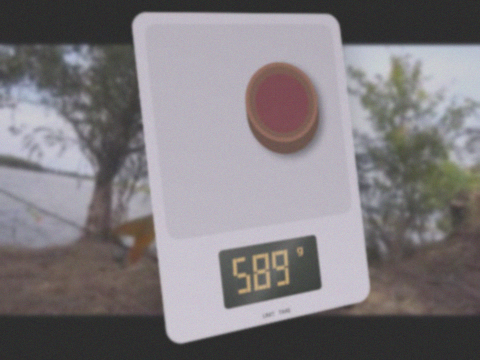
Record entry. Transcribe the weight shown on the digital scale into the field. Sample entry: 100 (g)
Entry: 589 (g)
